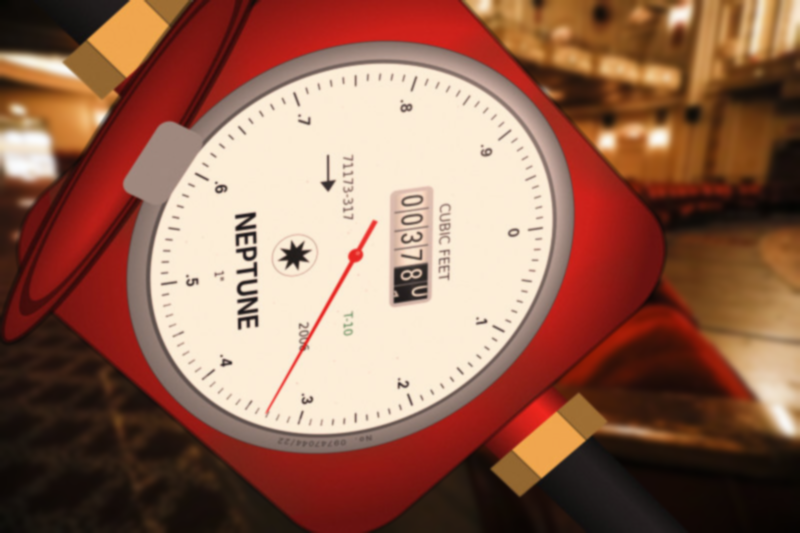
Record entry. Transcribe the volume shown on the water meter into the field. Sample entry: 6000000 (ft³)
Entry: 3780.33 (ft³)
